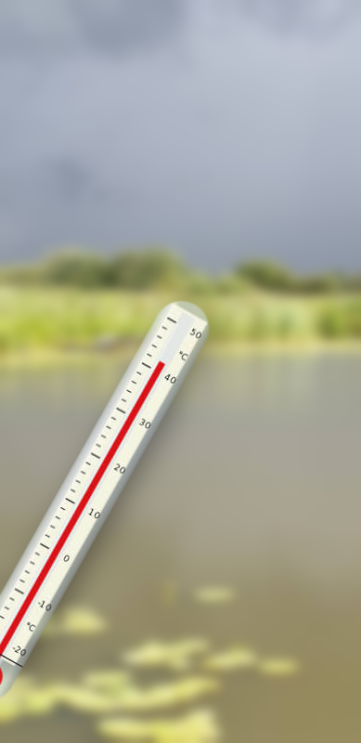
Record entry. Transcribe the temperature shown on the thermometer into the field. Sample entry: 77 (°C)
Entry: 42 (°C)
